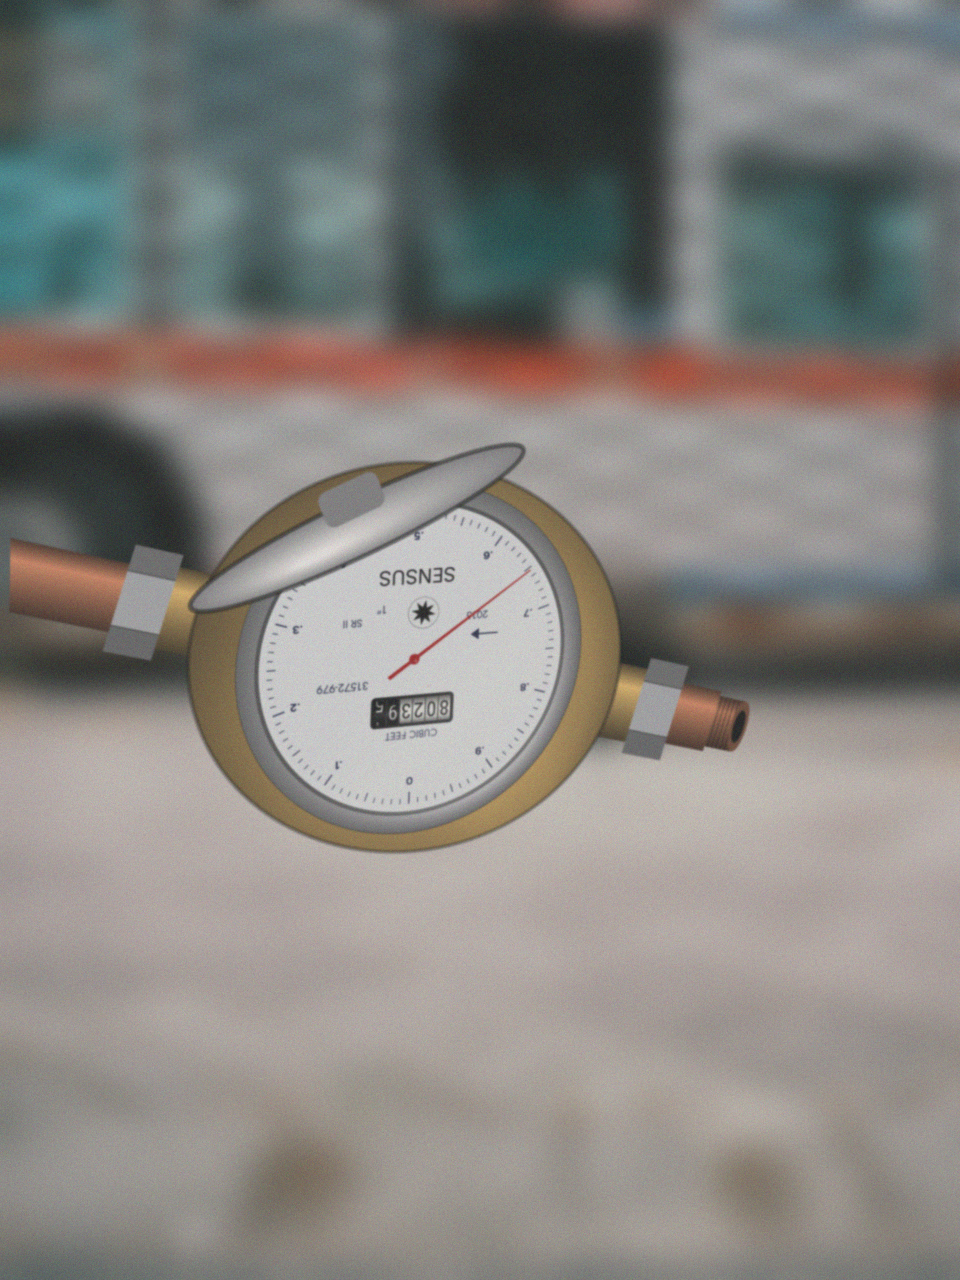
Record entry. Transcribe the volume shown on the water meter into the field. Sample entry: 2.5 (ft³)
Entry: 802394.65 (ft³)
